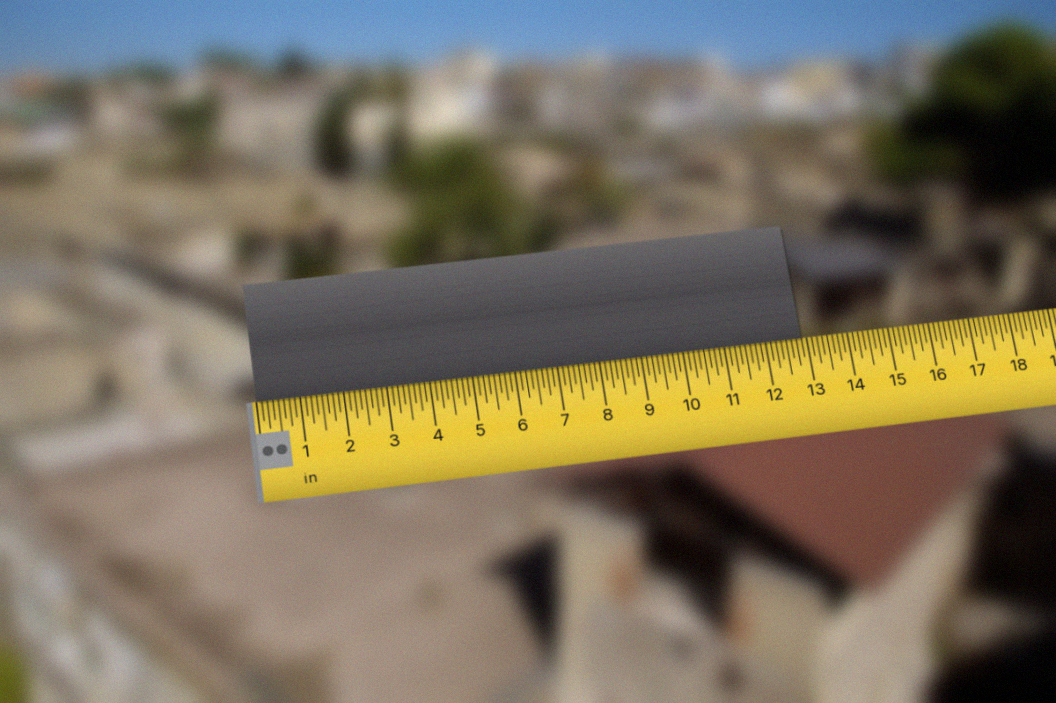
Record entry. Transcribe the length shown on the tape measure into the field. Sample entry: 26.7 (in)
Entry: 12.875 (in)
